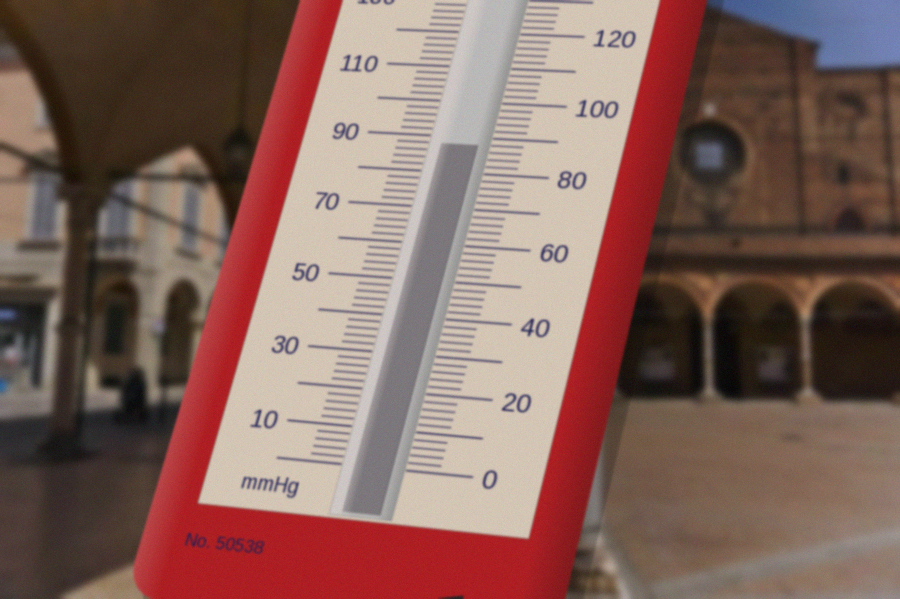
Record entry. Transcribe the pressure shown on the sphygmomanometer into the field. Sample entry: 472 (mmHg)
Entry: 88 (mmHg)
